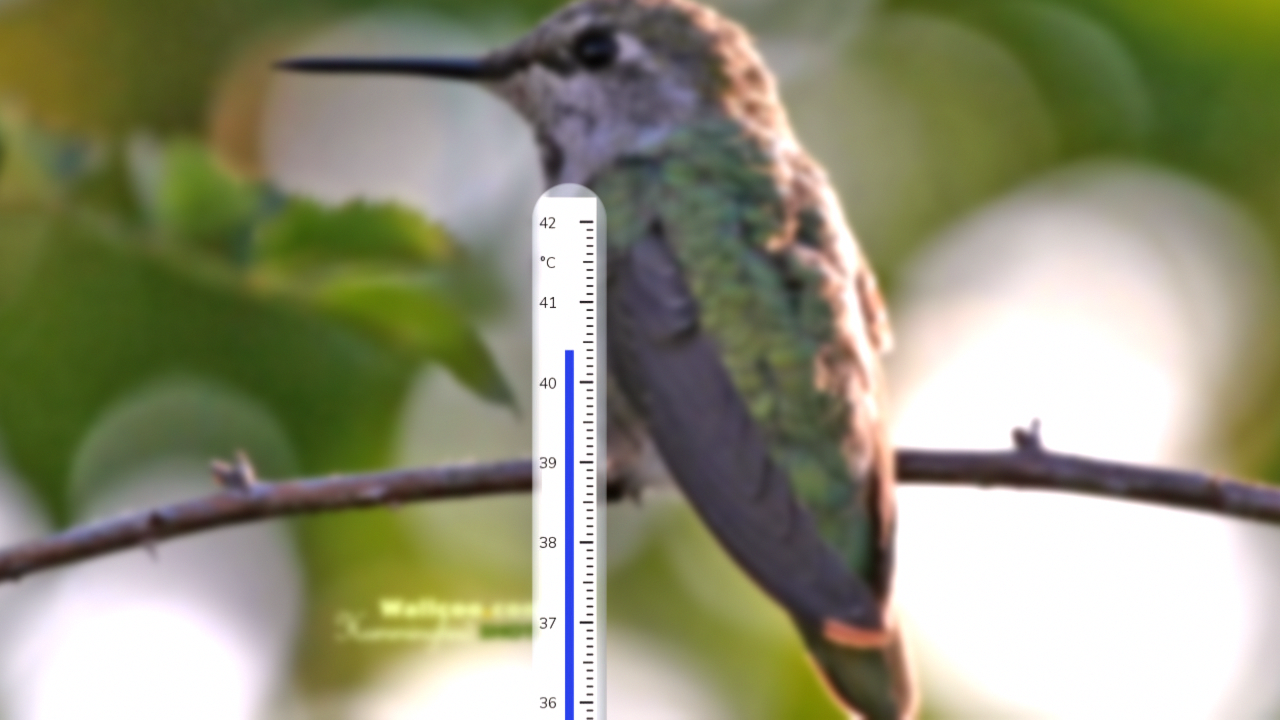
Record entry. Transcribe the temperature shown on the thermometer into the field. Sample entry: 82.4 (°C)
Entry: 40.4 (°C)
